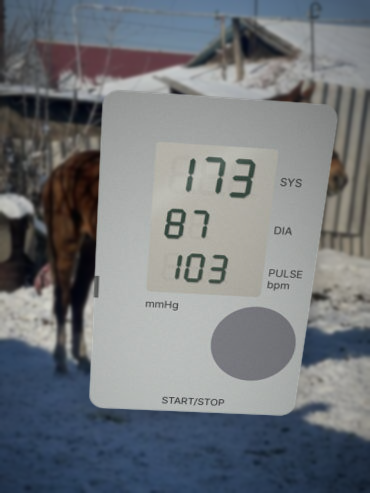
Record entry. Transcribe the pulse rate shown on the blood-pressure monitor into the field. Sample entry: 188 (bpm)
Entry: 103 (bpm)
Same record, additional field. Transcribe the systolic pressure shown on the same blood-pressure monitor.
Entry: 173 (mmHg)
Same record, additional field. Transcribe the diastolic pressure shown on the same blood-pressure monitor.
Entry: 87 (mmHg)
